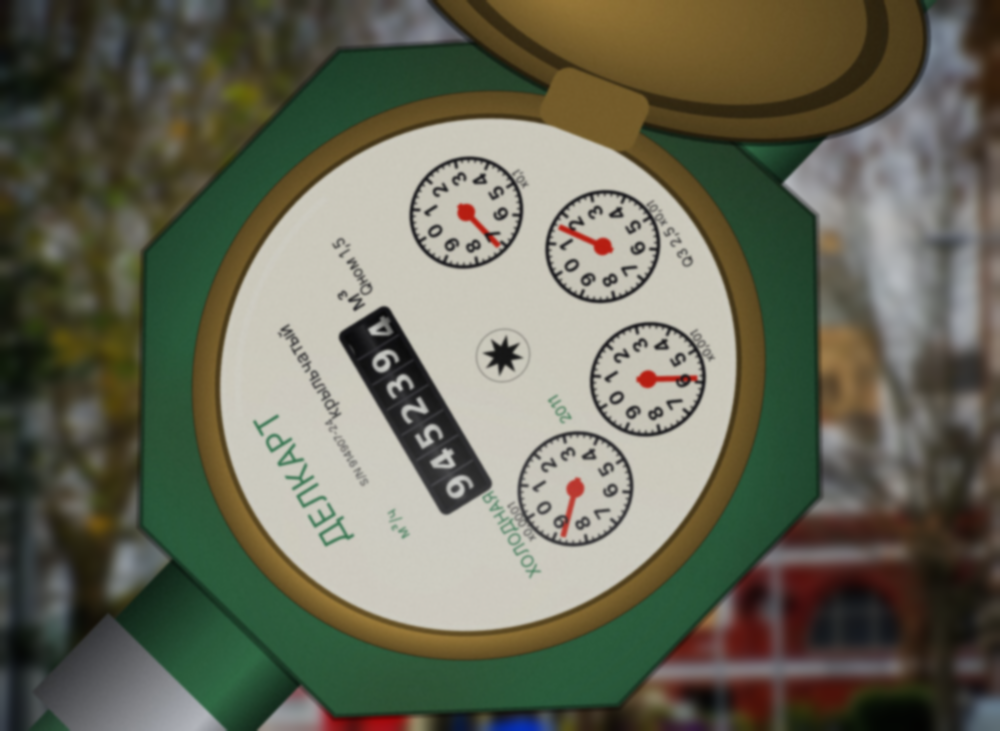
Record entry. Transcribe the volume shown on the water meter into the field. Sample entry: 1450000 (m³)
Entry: 9452393.7158 (m³)
